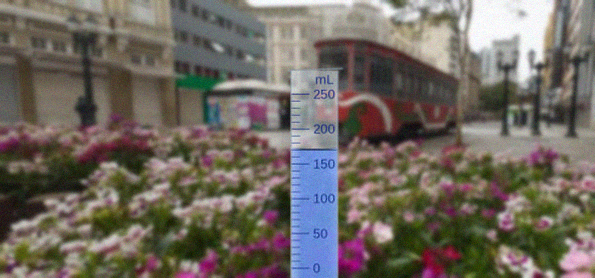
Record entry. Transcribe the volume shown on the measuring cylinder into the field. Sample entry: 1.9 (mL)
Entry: 170 (mL)
